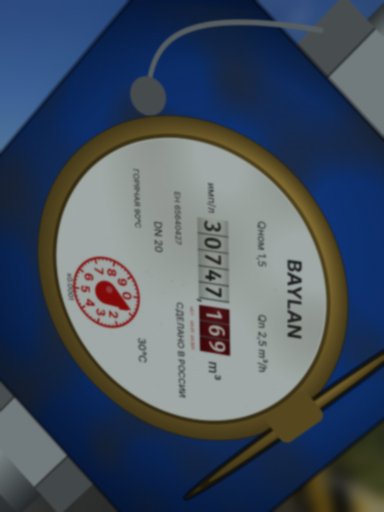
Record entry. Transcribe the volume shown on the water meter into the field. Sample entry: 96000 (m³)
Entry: 30747.1690 (m³)
